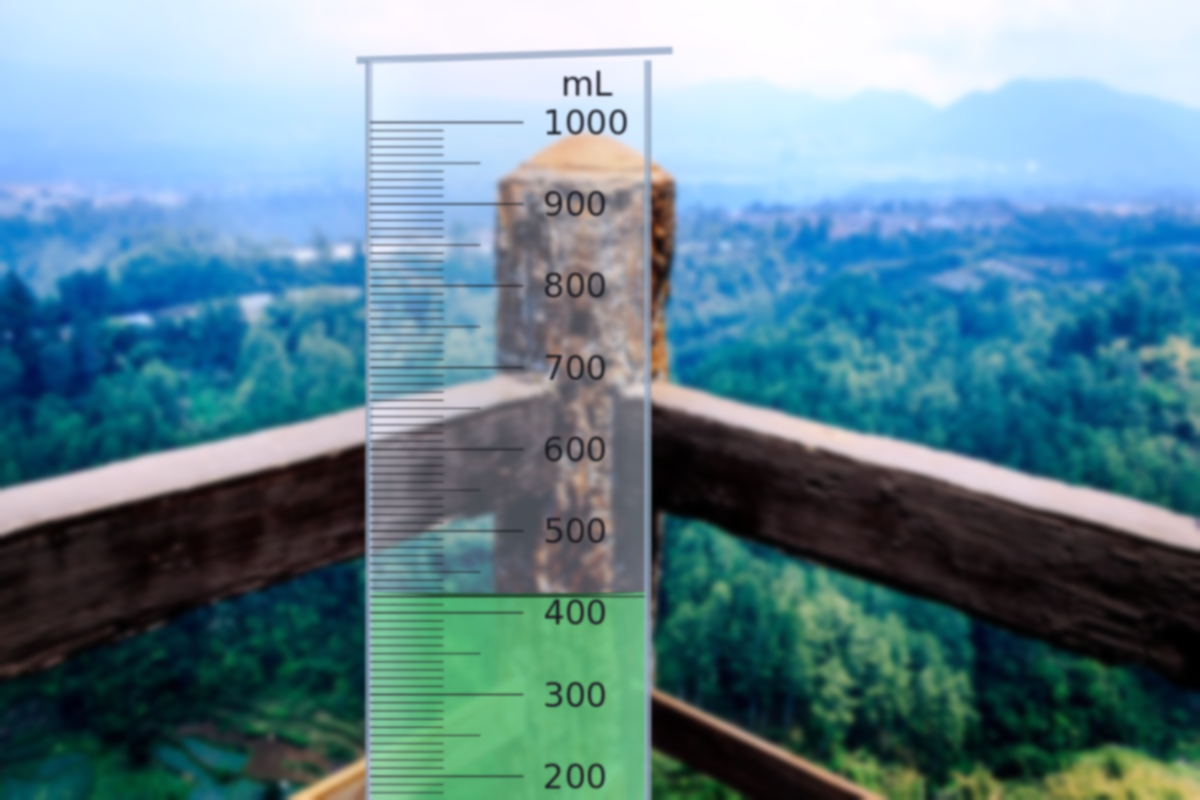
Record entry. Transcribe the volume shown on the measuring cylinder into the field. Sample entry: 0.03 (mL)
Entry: 420 (mL)
